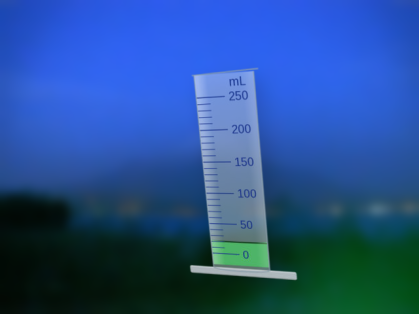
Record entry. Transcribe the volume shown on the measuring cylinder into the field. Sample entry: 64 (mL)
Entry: 20 (mL)
